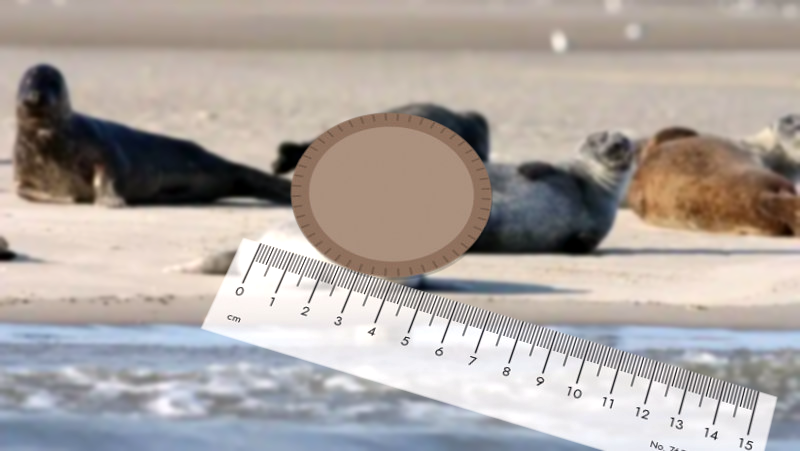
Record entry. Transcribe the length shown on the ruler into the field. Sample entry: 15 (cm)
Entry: 6 (cm)
